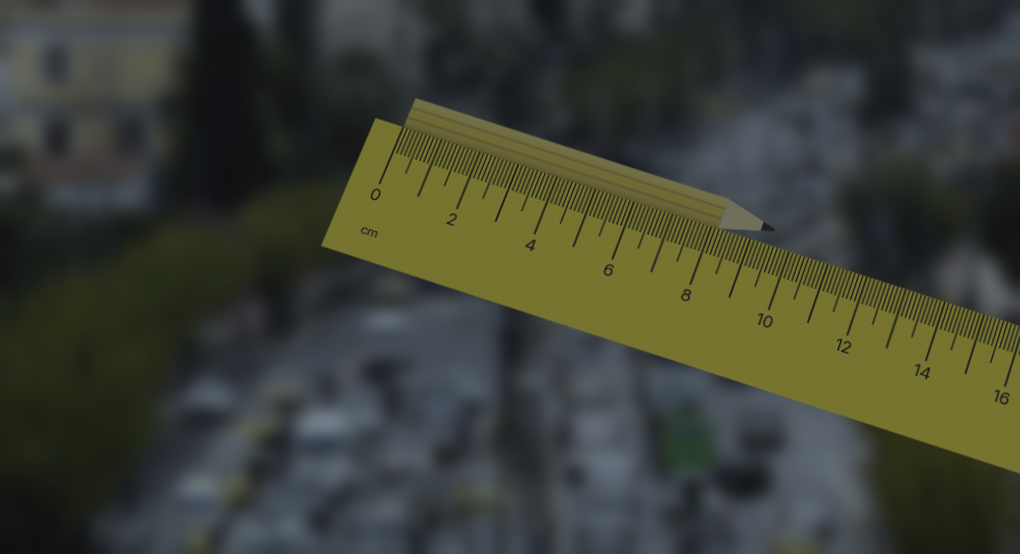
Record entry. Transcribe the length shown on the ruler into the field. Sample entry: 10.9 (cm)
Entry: 9.5 (cm)
